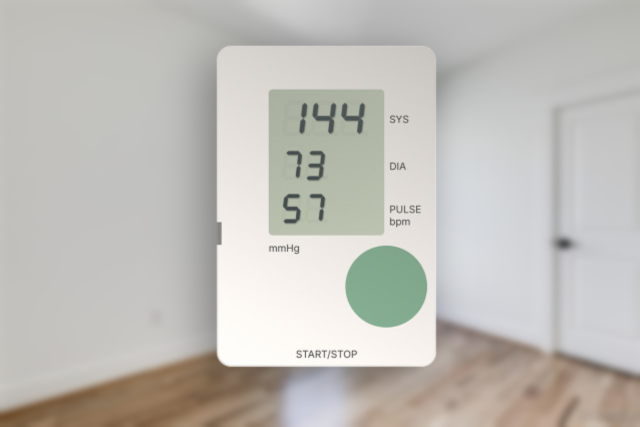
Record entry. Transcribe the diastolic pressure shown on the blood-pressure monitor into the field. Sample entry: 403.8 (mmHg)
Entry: 73 (mmHg)
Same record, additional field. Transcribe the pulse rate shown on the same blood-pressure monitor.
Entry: 57 (bpm)
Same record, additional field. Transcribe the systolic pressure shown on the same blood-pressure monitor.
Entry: 144 (mmHg)
